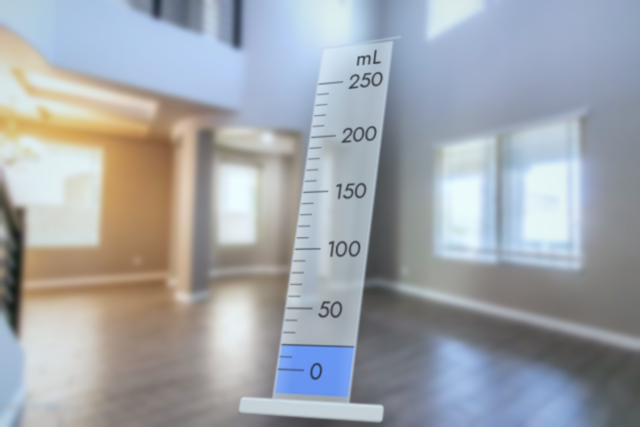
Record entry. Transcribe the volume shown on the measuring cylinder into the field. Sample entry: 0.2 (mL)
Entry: 20 (mL)
